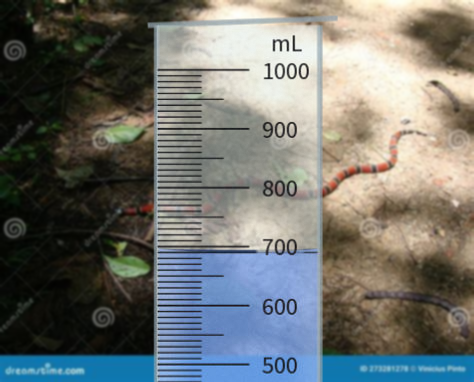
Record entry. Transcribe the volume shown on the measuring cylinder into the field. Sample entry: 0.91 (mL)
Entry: 690 (mL)
